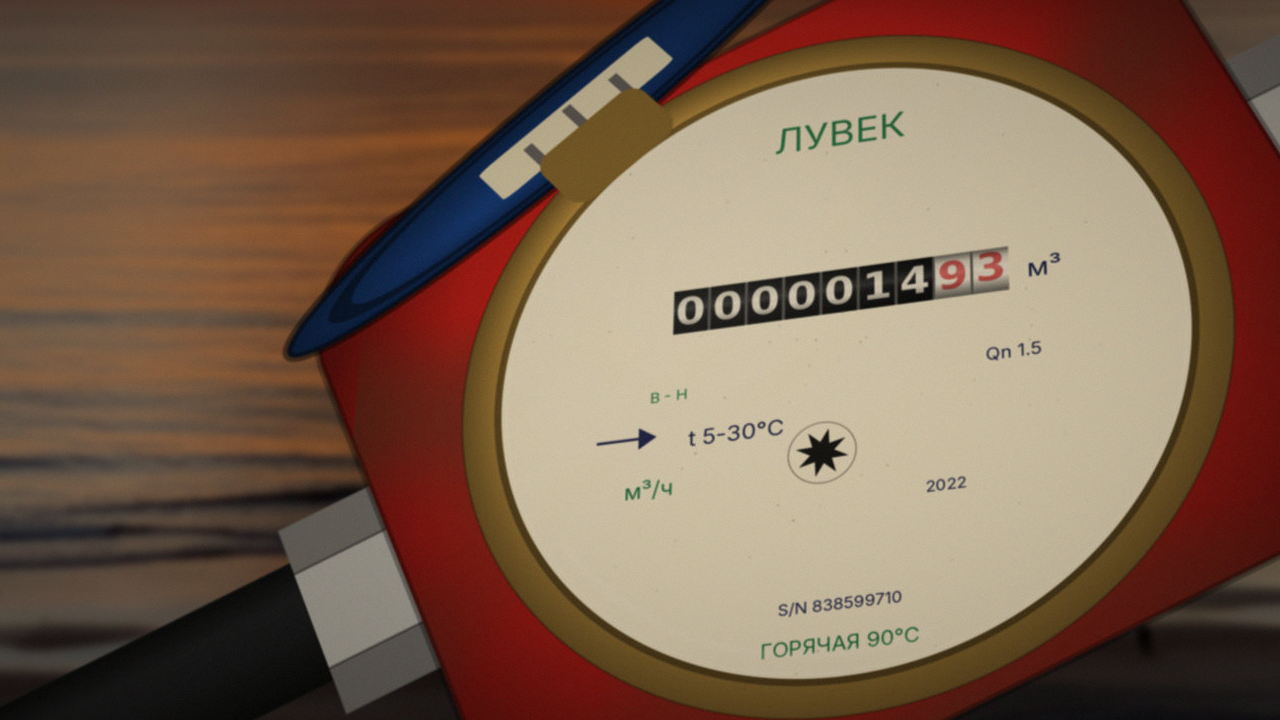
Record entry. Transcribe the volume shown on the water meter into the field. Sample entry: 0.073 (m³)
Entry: 14.93 (m³)
